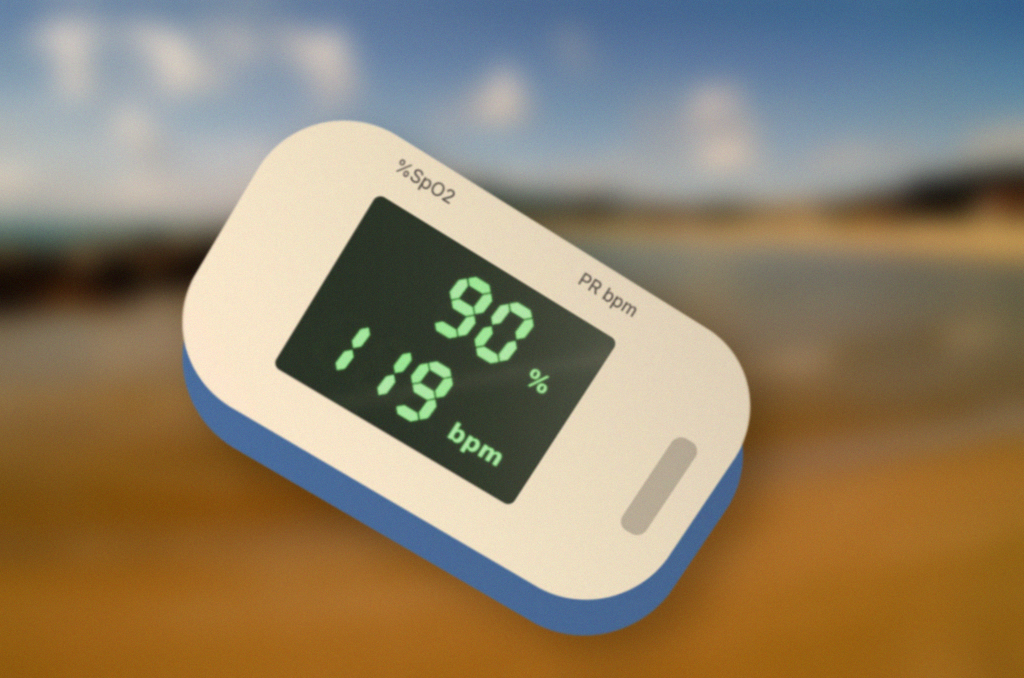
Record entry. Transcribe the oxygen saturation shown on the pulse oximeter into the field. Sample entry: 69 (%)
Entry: 90 (%)
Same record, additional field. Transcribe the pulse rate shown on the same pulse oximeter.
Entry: 119 (bpm)
